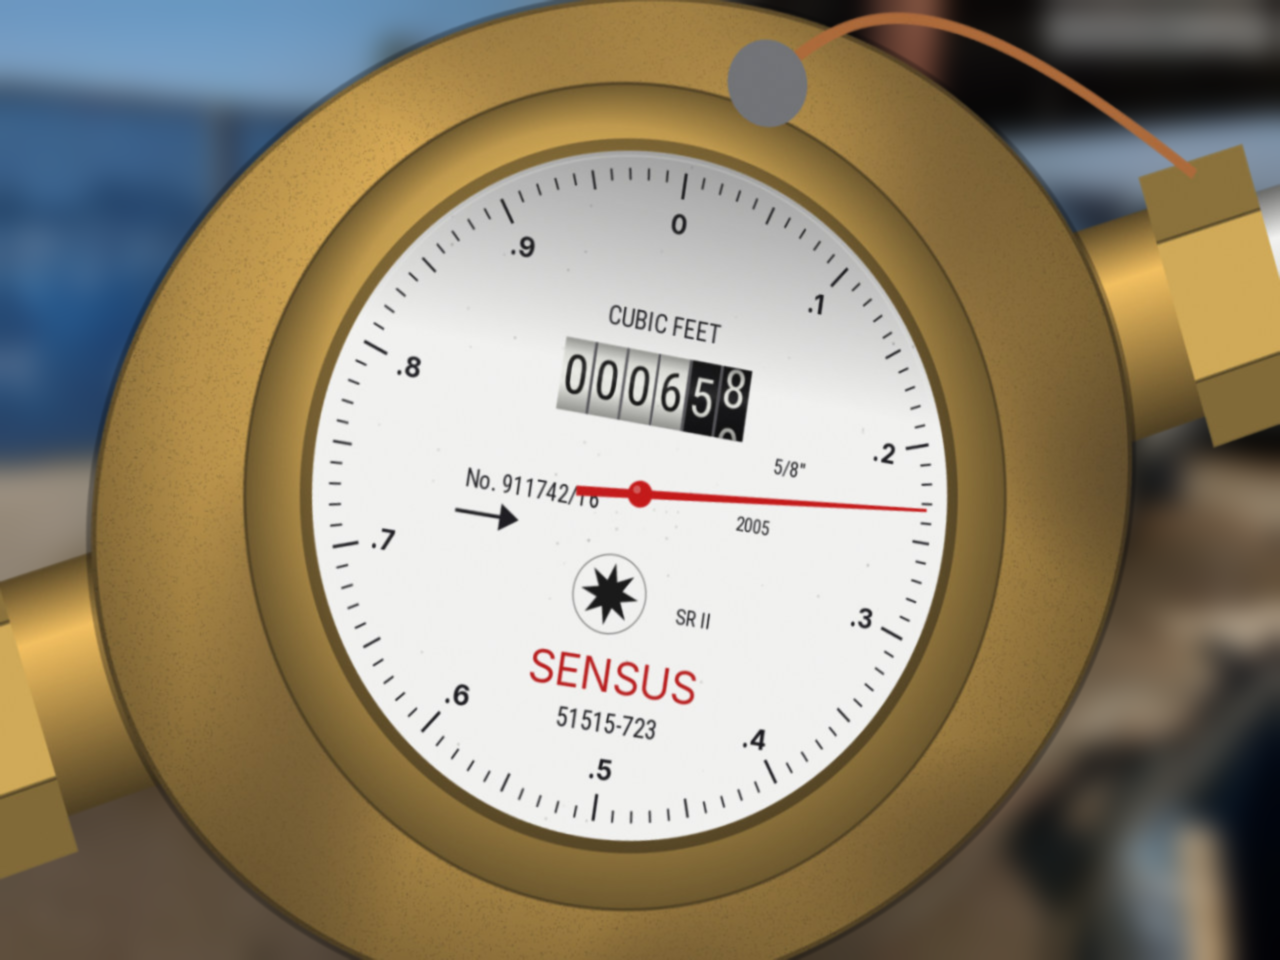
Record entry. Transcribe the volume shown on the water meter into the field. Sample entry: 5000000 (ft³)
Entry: 658.23 (ft³)
